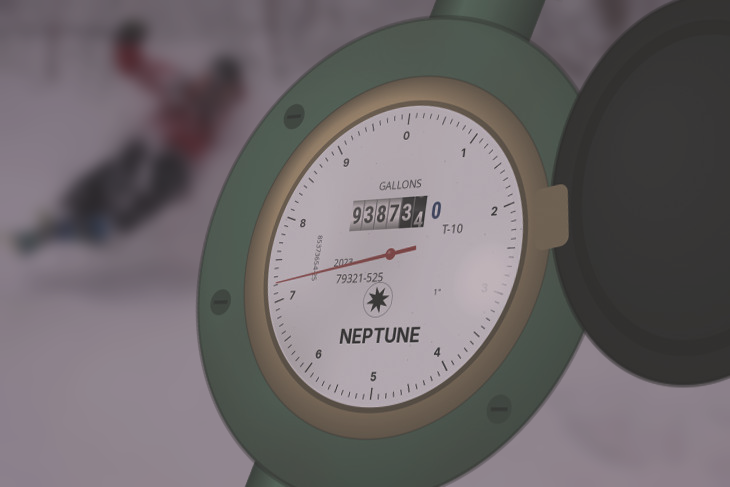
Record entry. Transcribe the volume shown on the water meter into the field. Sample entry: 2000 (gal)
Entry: 9387337.2 (gal)
